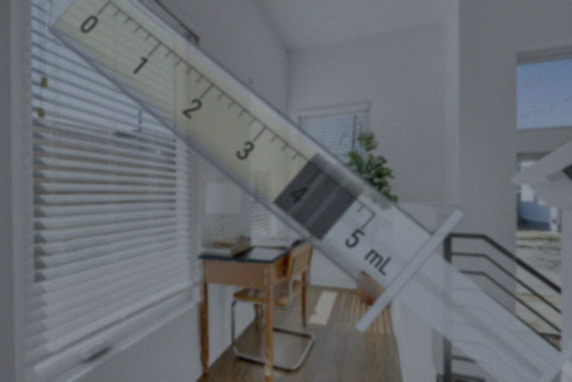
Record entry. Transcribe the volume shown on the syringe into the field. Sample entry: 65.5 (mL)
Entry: 3.8 (mL)
